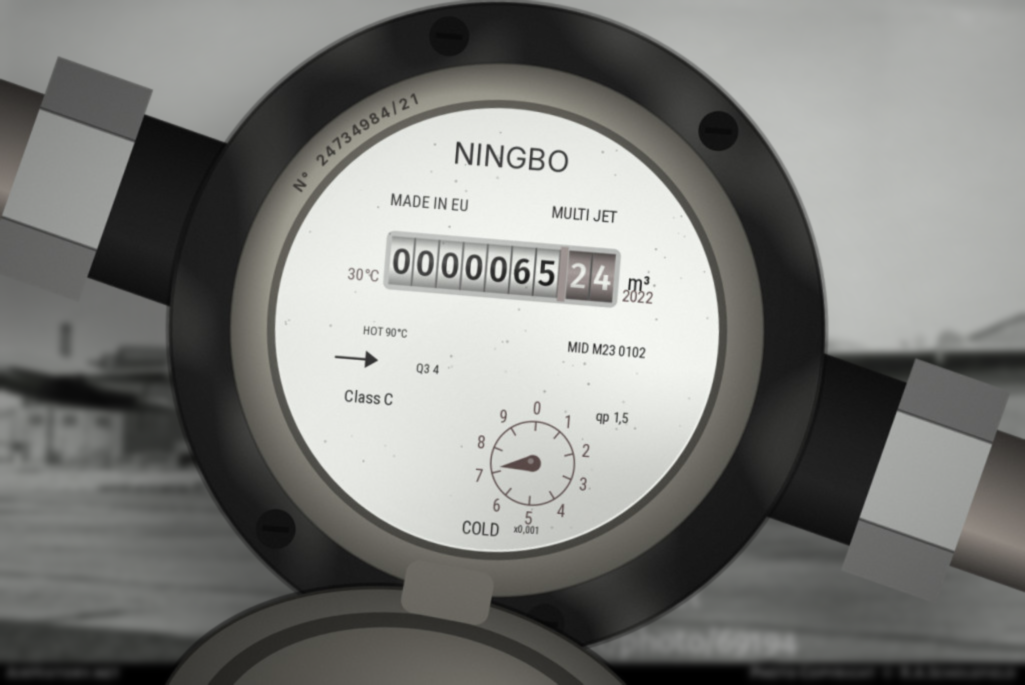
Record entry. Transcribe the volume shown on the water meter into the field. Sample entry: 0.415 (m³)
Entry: 65.247 (m³)
